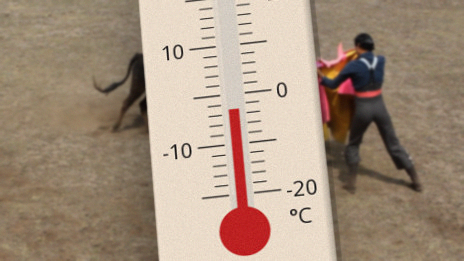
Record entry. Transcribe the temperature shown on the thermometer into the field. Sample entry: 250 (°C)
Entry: -3 (°C)
